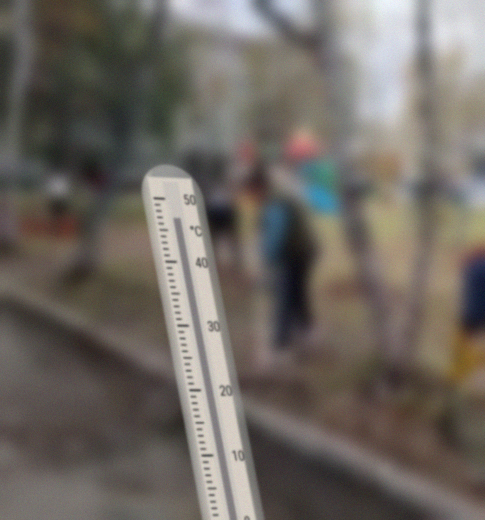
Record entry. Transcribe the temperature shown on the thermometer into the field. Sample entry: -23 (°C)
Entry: 47 (°C)
